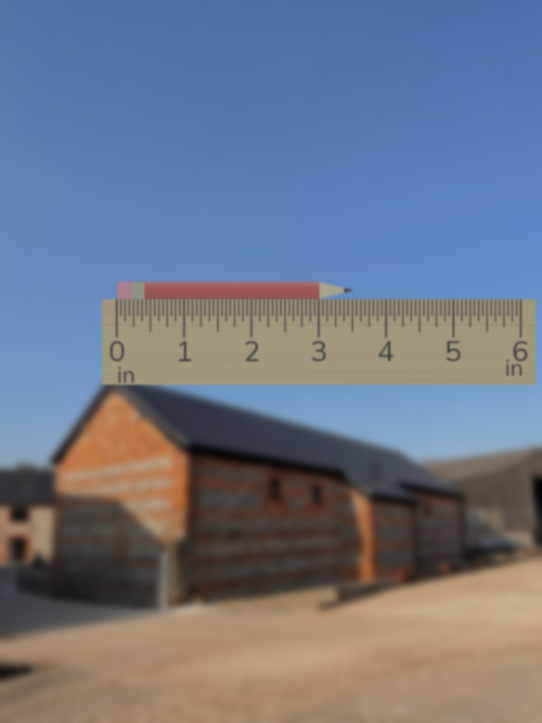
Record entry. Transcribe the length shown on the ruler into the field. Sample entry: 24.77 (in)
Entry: 3.5 (in)
